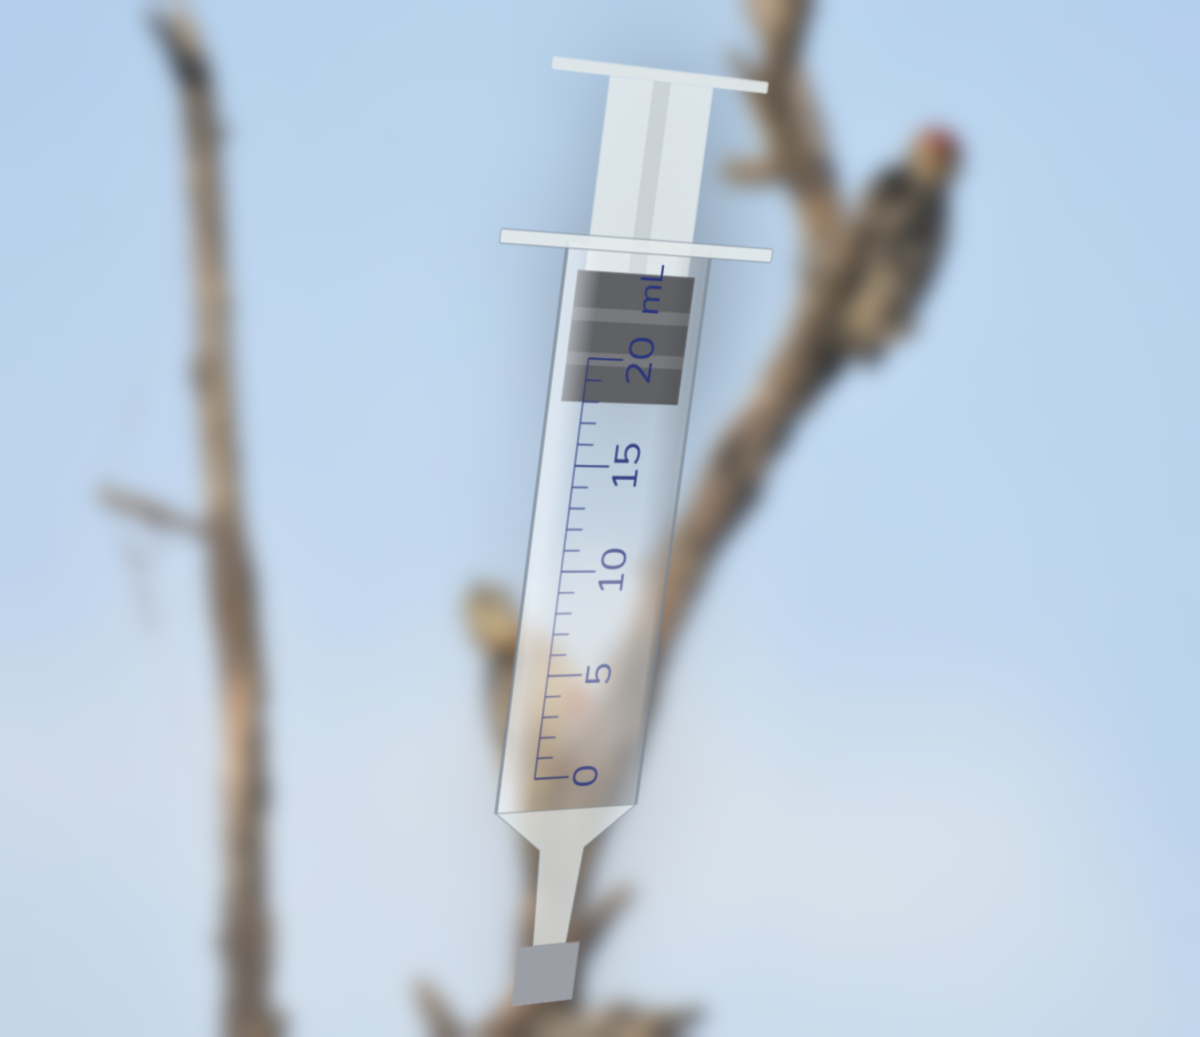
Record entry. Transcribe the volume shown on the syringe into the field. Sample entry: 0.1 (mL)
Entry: 18 (mL)
